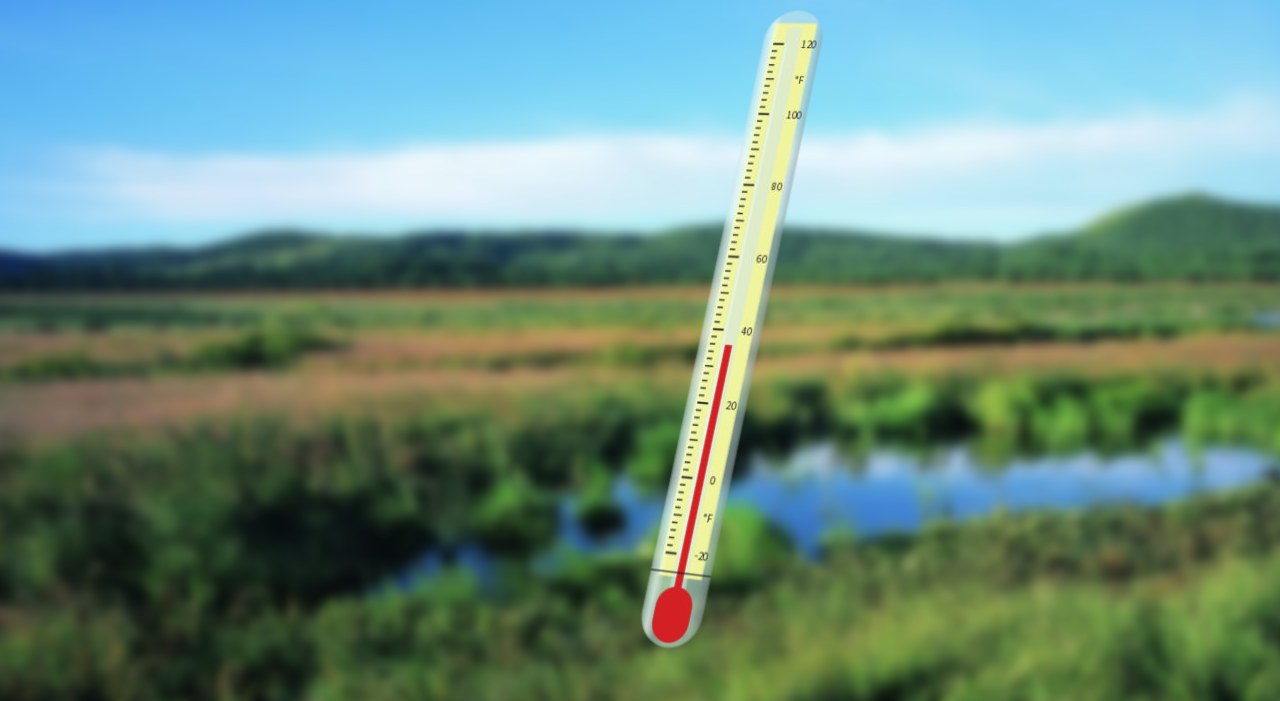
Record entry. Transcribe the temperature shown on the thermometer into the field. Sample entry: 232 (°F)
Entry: 36 (°F)
